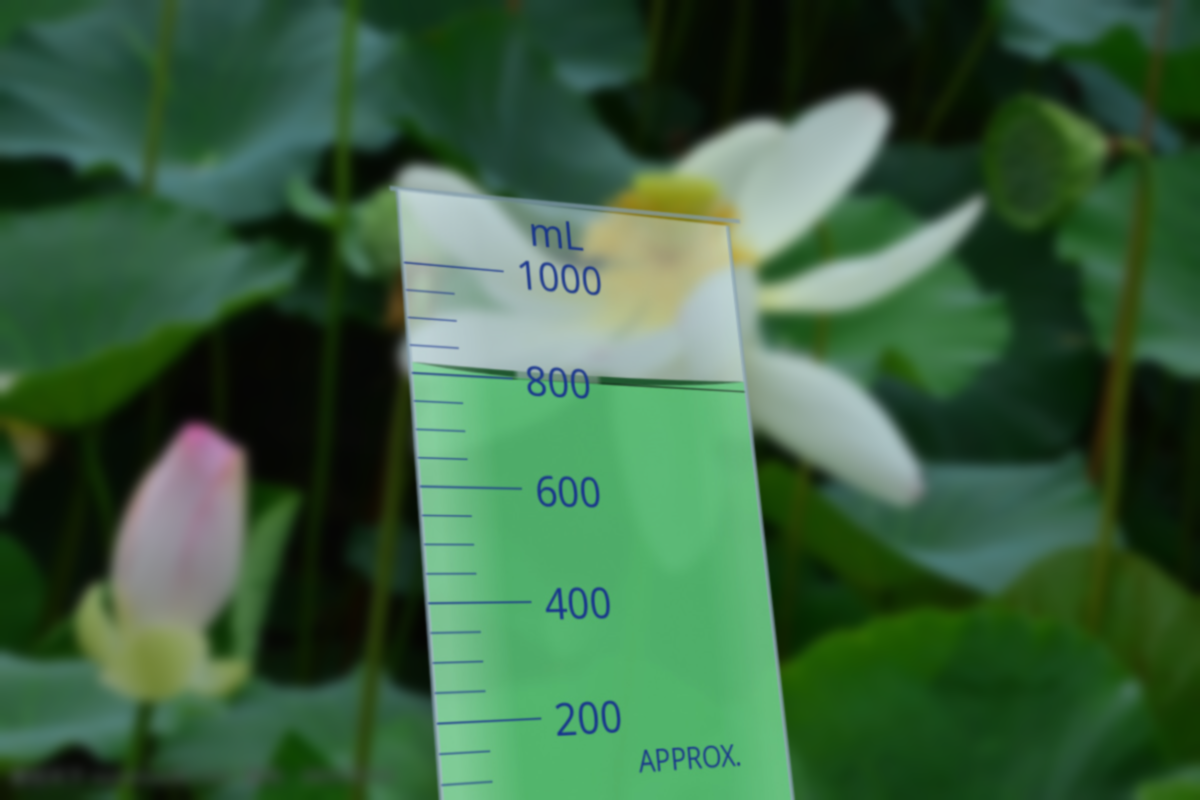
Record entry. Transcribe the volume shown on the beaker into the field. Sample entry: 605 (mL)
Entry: 800 (mL)
